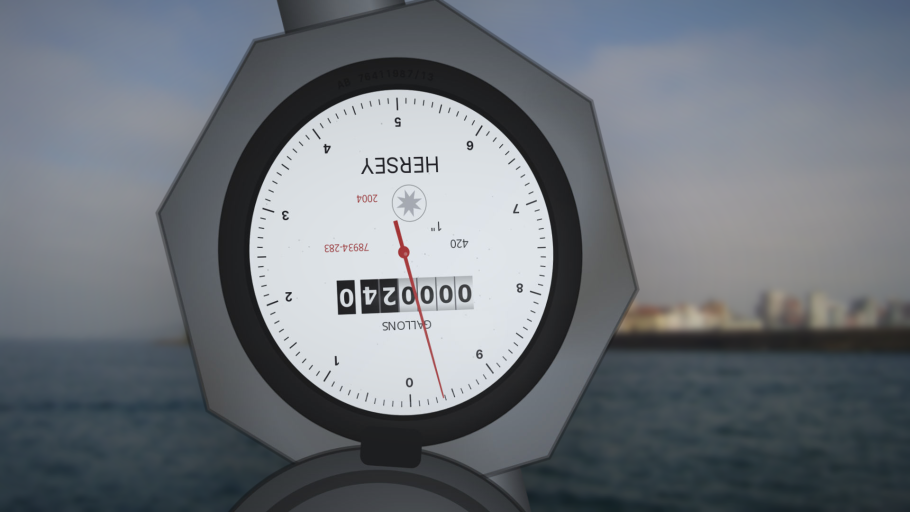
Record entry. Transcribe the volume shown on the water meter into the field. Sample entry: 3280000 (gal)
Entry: 239.6 (gal)
